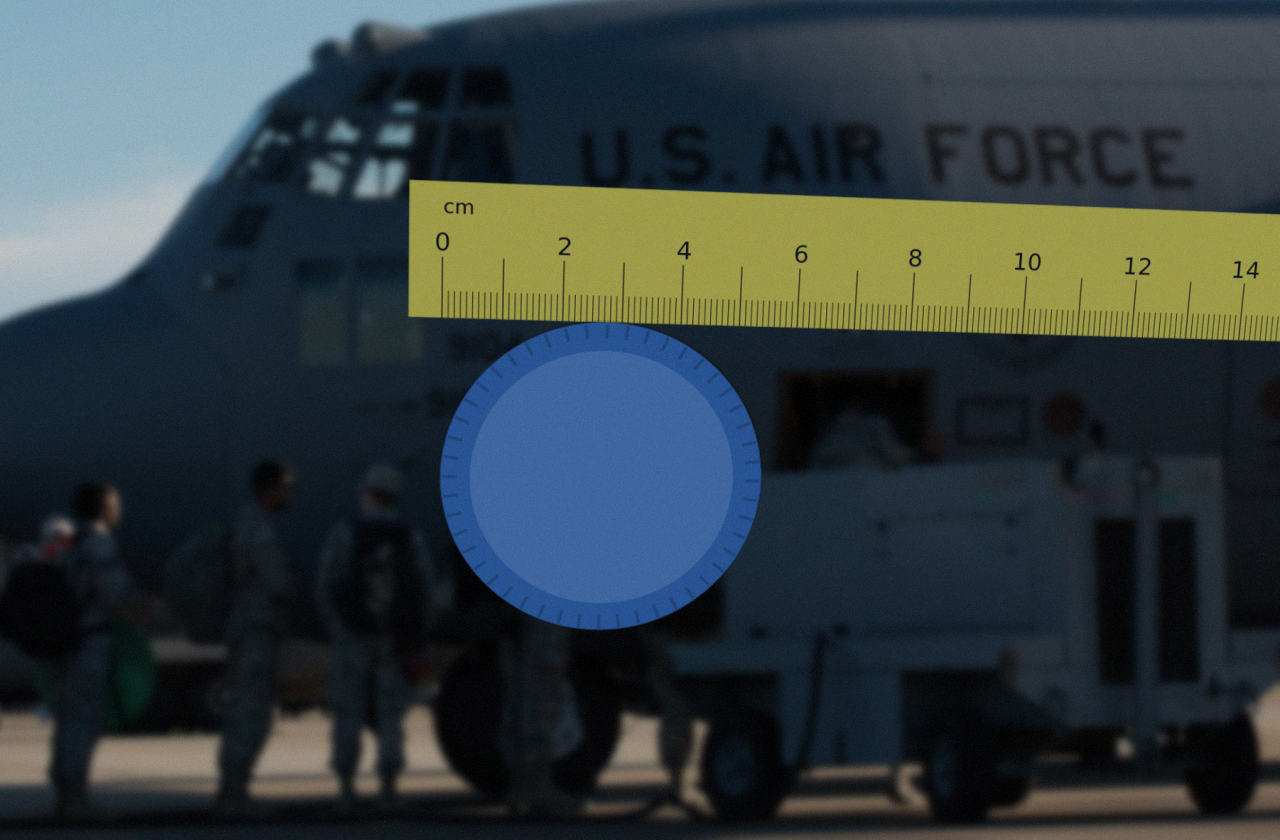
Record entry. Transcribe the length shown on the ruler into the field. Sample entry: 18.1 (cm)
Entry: 5.5 (cm)
